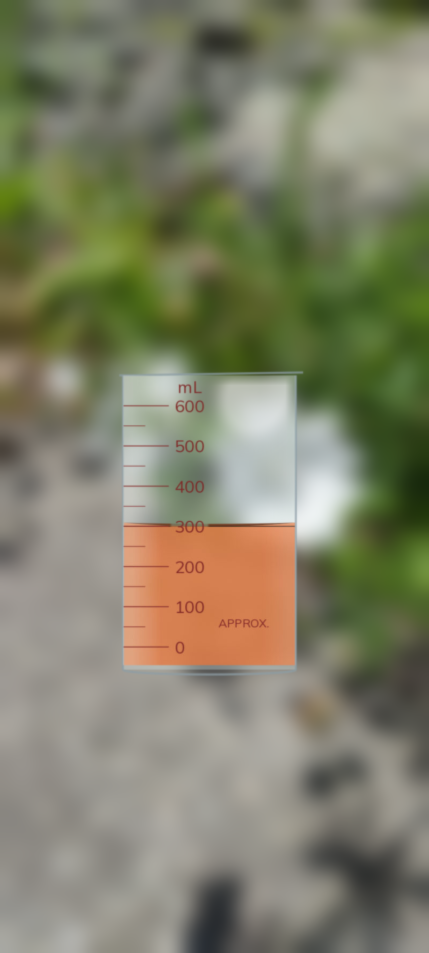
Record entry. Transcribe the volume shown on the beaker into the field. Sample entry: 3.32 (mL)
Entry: 300 (mL)
